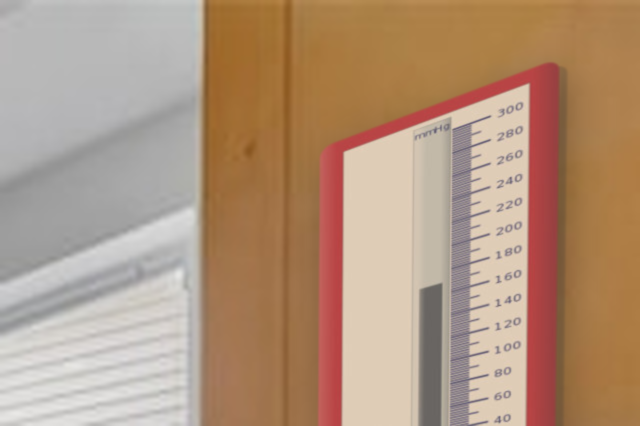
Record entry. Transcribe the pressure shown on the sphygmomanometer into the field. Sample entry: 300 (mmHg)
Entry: 170 (mmHg)
